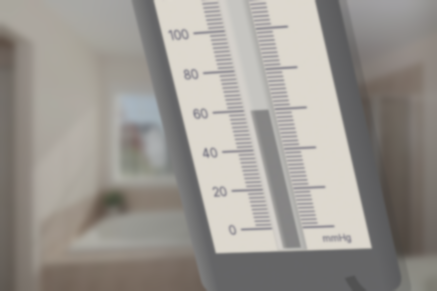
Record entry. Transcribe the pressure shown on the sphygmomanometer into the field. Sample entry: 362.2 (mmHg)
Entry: 60 (mmHg)
